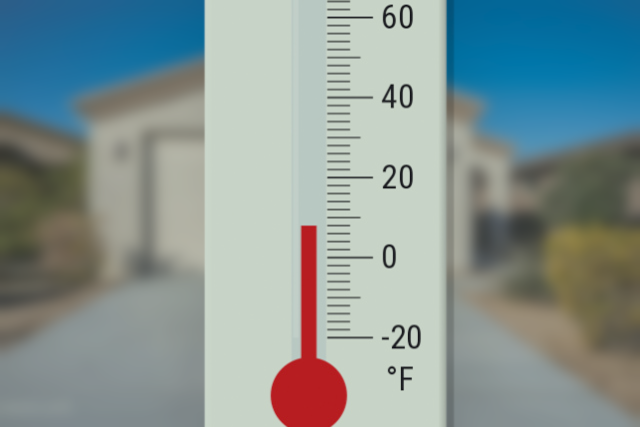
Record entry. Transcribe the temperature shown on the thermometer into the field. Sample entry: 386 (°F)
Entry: 8 (°F)
